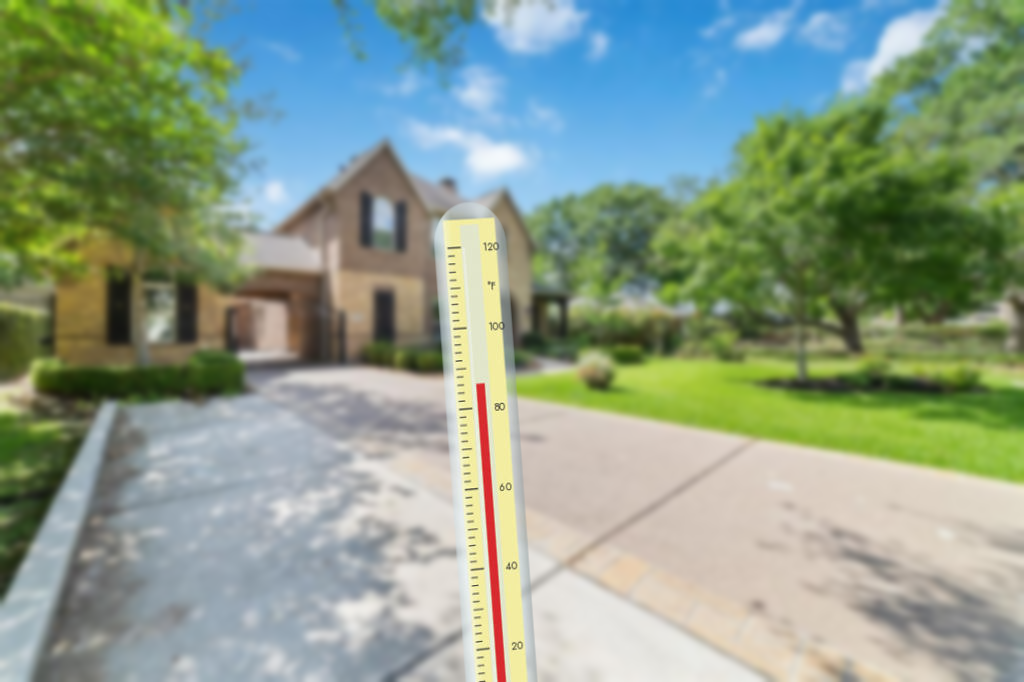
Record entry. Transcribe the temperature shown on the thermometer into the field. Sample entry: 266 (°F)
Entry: 86 (°F)
